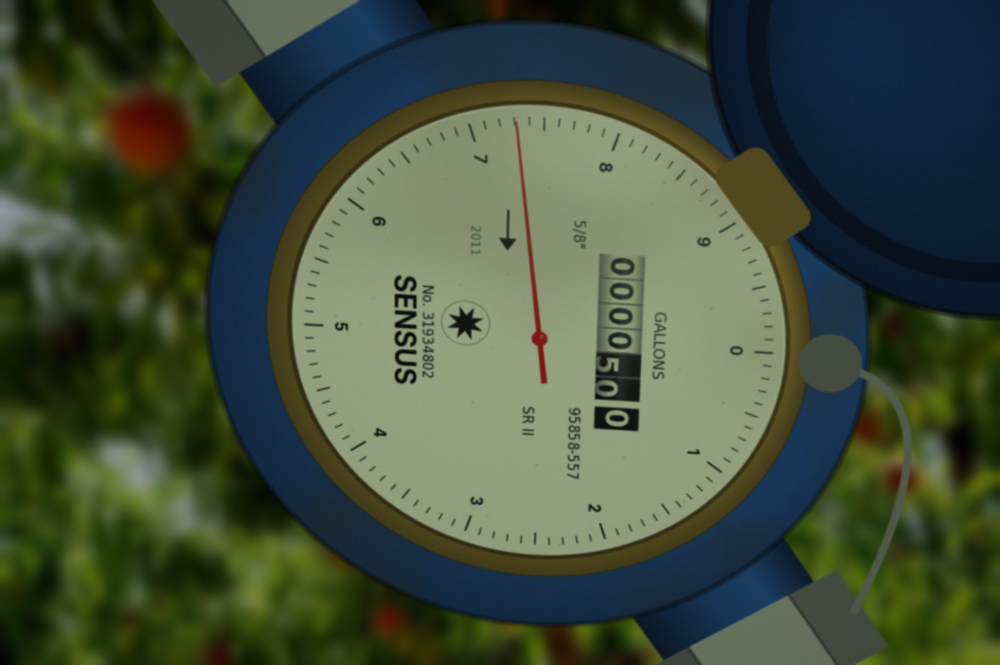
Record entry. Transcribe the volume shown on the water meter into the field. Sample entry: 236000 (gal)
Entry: 497.3 (gal)
